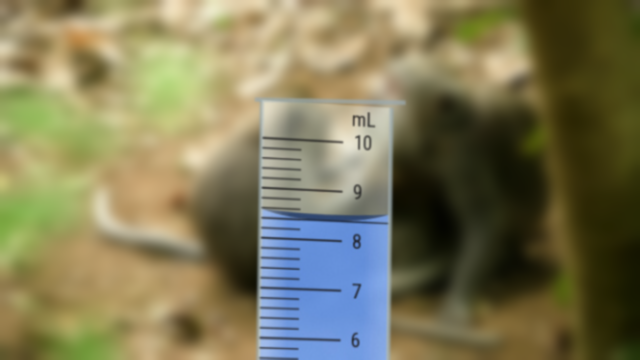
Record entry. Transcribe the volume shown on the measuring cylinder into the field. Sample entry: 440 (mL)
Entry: 8.4 (mL)
